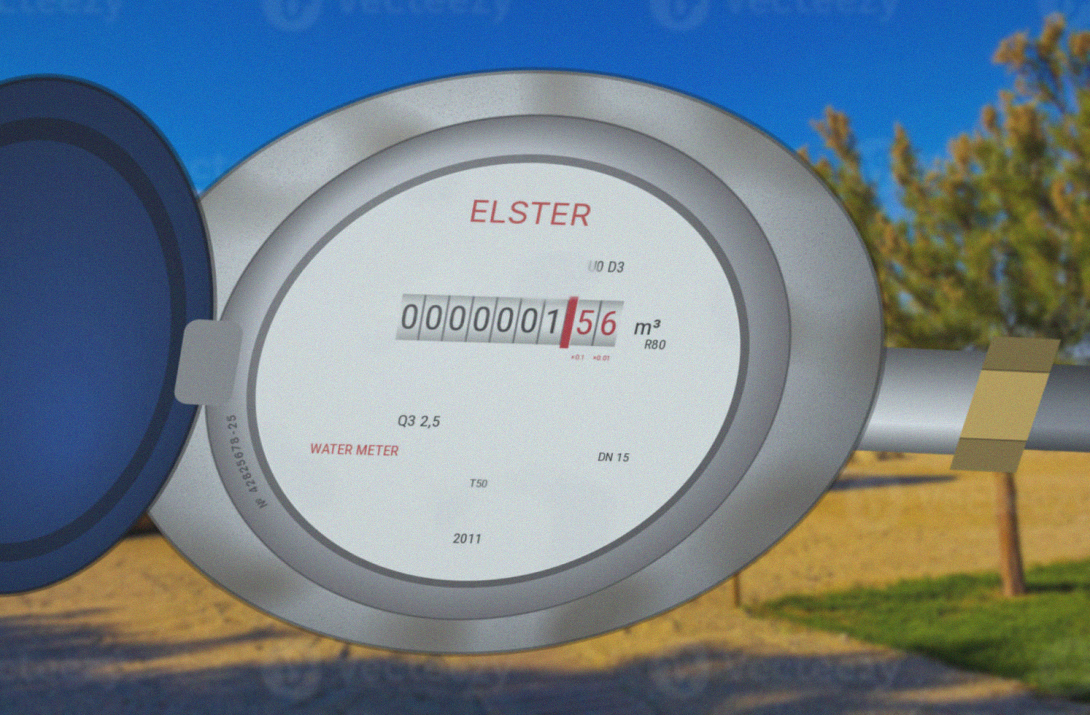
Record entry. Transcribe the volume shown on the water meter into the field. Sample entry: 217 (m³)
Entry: 1.56 (m³)
